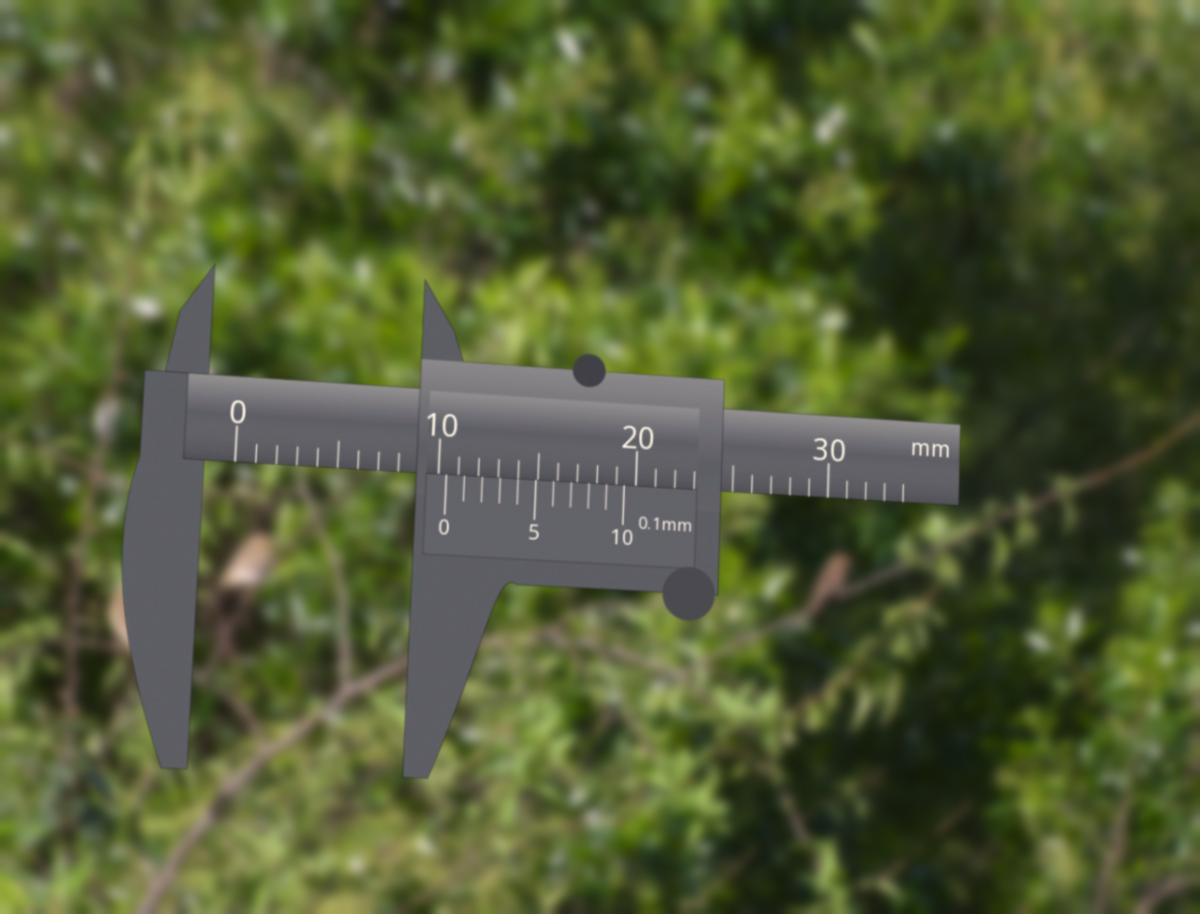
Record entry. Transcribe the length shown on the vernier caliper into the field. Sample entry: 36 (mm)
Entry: 10.4 (mm)
